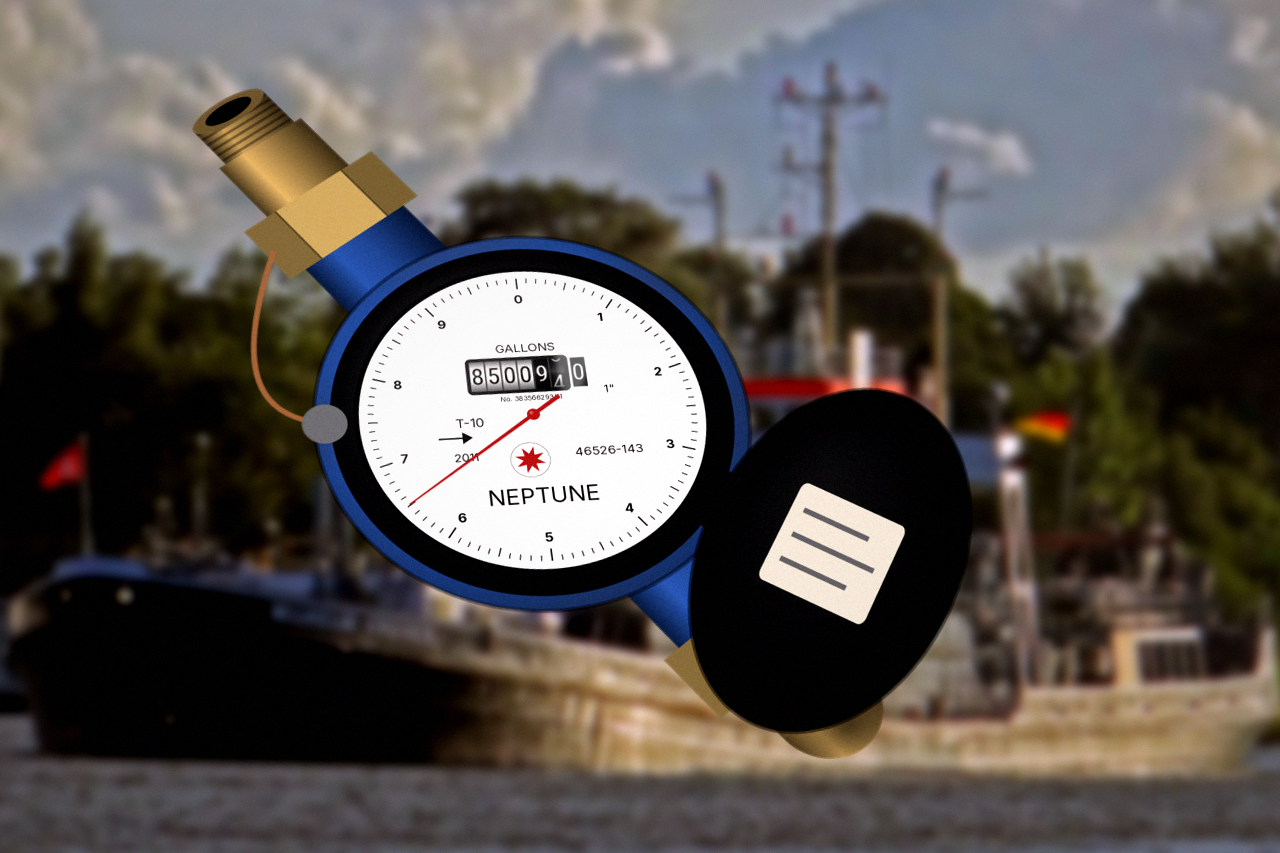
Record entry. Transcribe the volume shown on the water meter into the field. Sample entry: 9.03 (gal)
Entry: 8500936.5 (gal)
